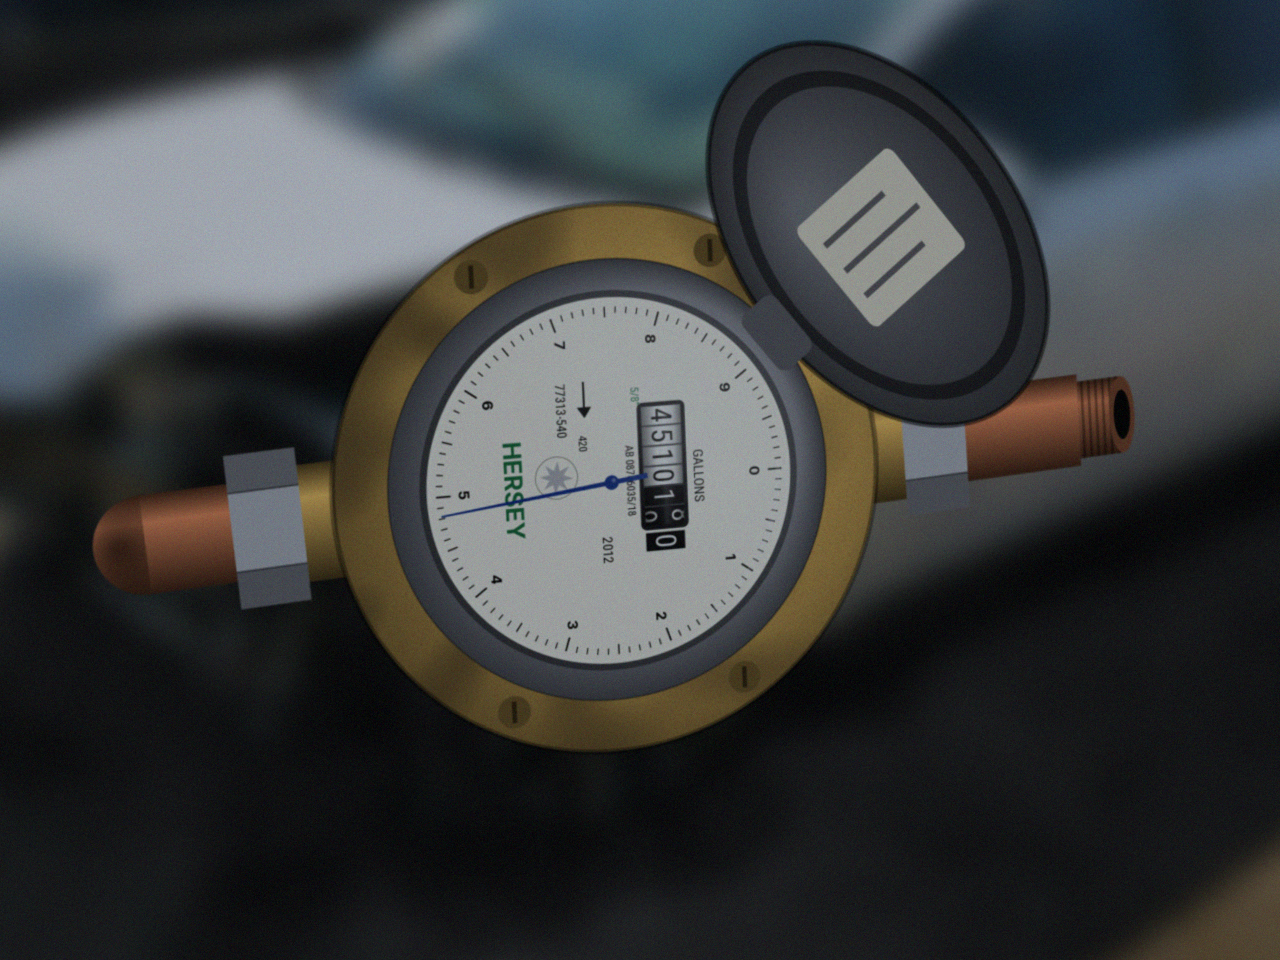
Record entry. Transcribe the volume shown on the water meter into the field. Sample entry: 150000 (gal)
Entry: 4510184.8 (gal)
